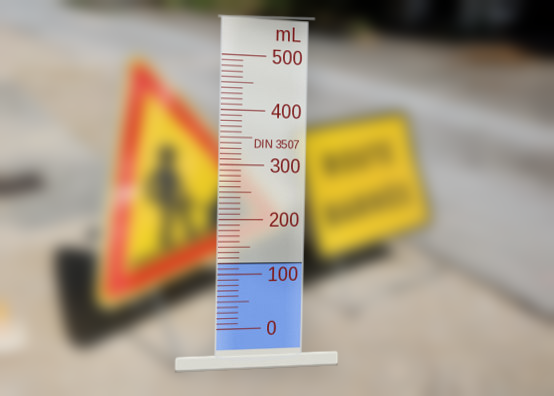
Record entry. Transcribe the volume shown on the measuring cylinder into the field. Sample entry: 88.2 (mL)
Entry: 120 (mL)
